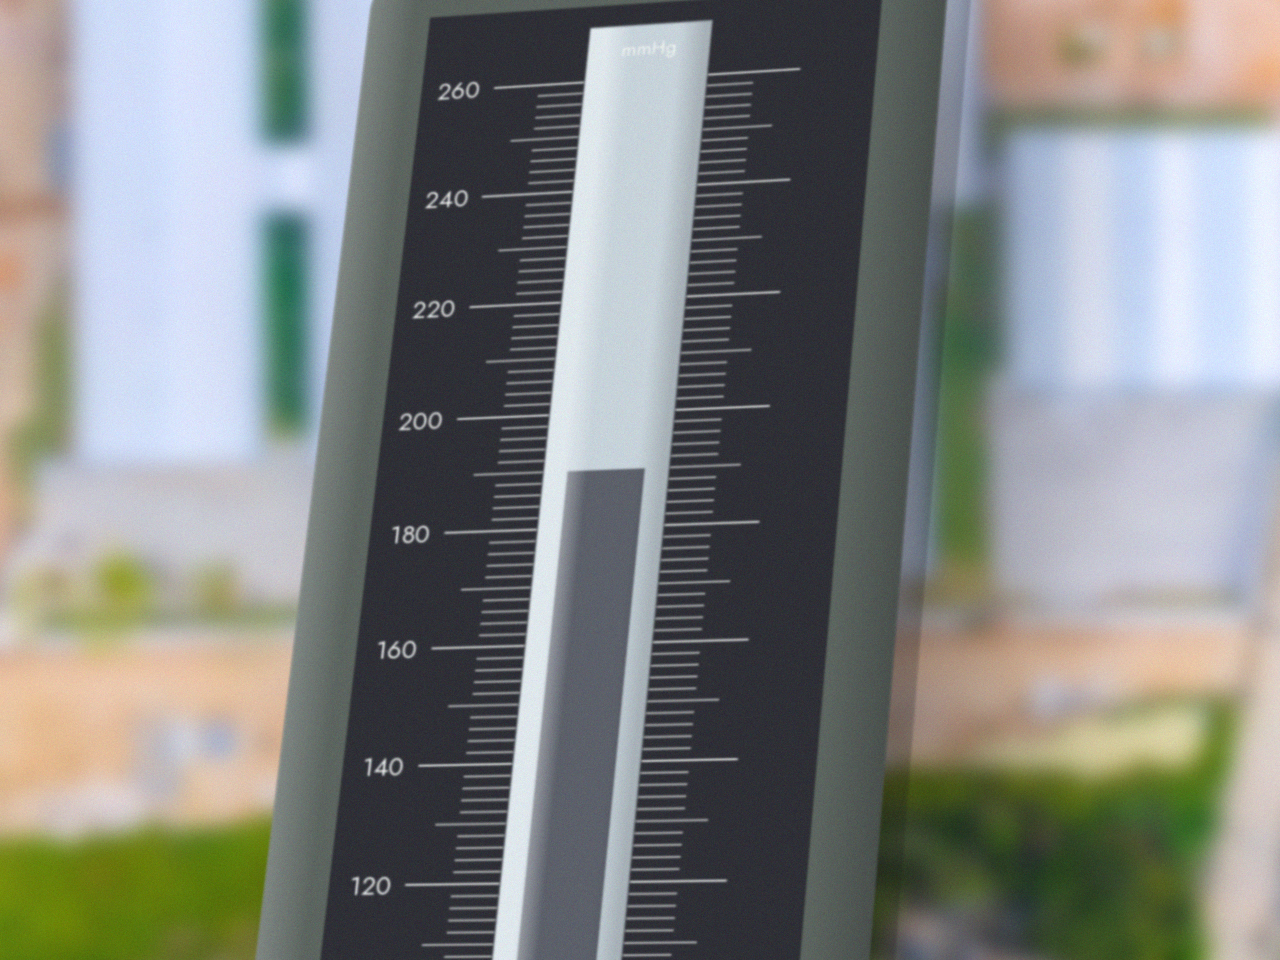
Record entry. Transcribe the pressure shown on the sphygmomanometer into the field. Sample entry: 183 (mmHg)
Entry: 190 (mmHg)
